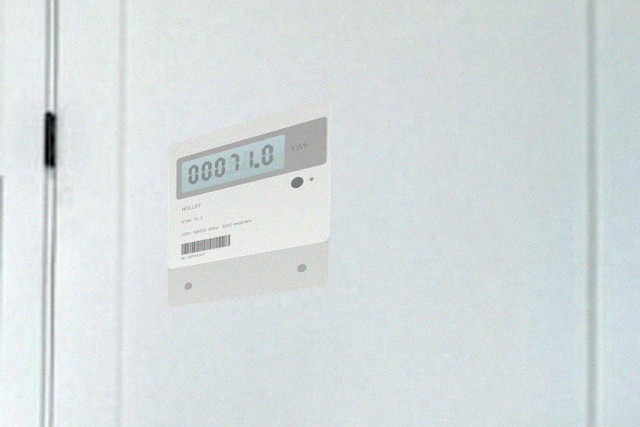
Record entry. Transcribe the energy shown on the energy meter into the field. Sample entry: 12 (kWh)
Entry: 71.0 (kWh)
